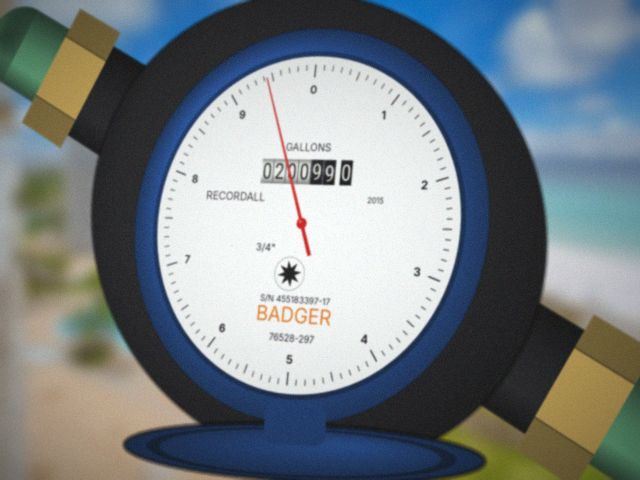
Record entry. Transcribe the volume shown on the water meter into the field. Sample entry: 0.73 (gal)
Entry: 200989.4 (gal)
